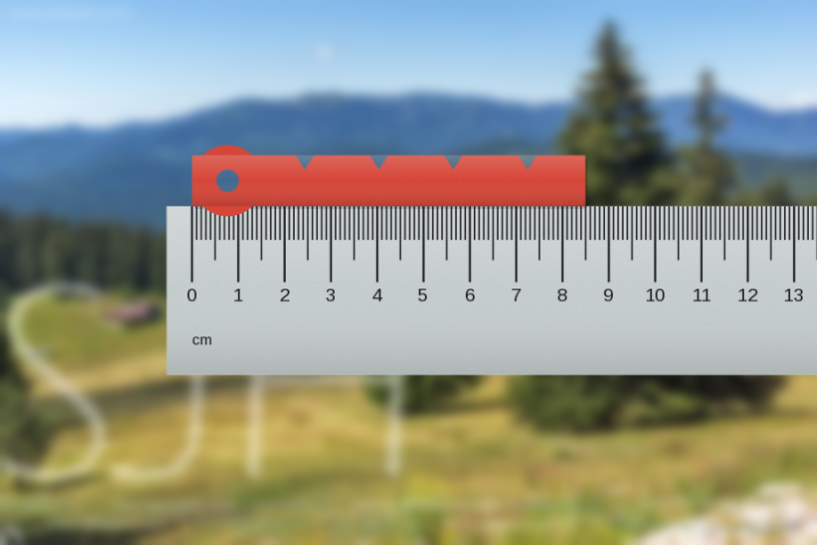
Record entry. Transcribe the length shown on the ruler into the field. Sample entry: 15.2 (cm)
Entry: 8.5 (cm)
